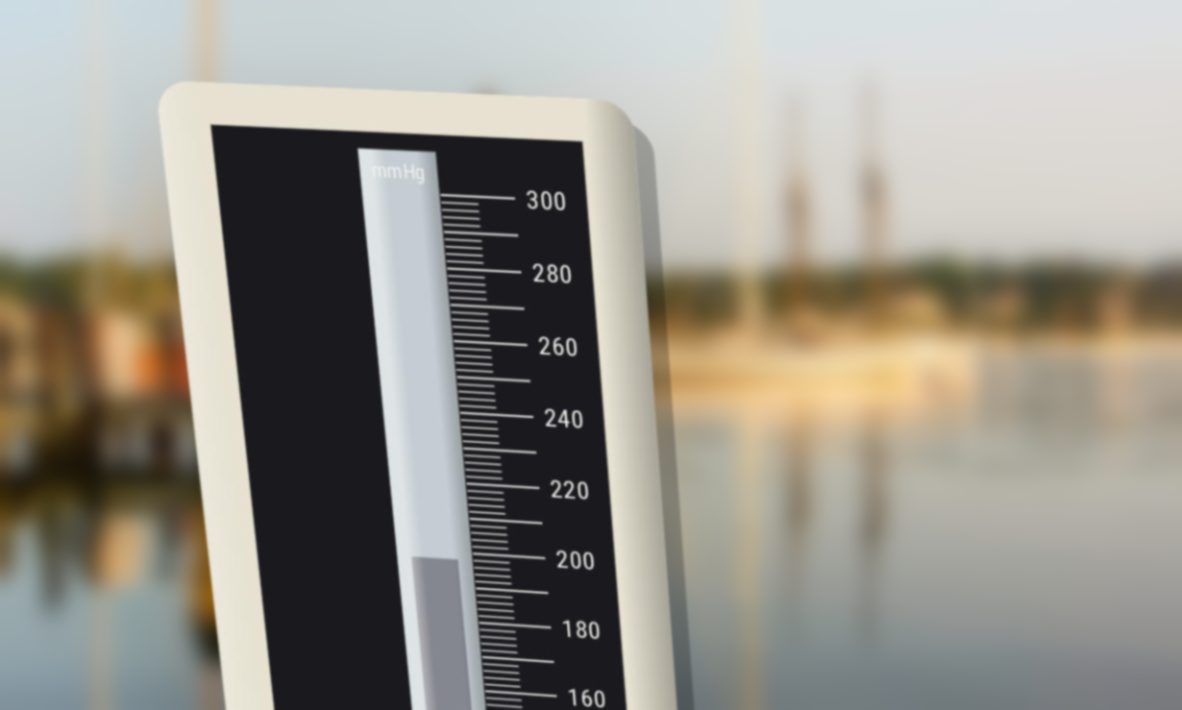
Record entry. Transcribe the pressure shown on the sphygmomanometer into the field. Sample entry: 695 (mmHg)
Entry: 198 (mmHg)
